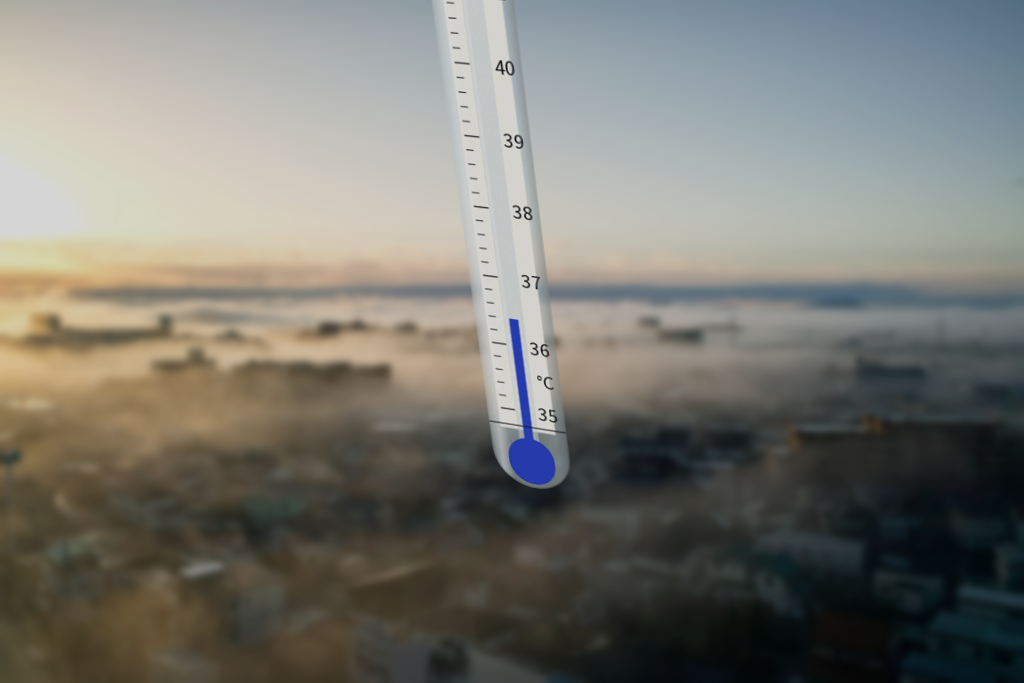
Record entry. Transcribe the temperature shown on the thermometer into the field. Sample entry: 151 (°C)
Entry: 36.4 (°C)
